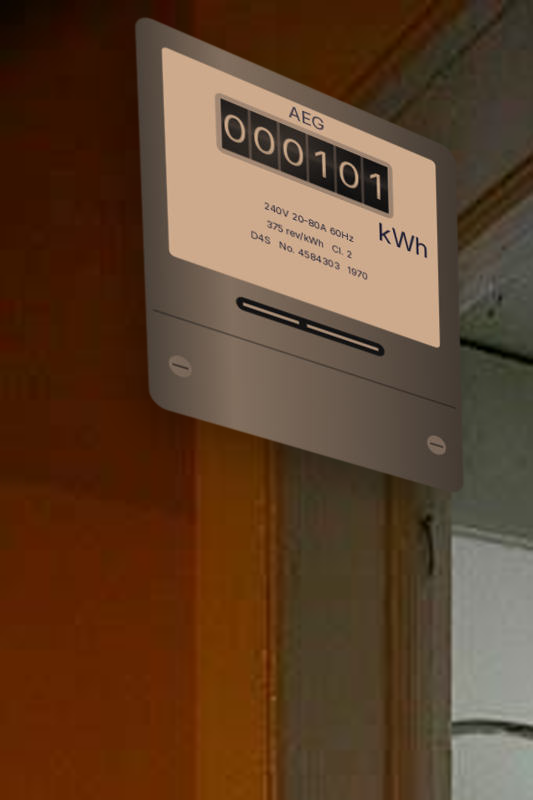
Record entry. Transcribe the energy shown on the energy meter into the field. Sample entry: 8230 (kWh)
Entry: 101 (kWh)
